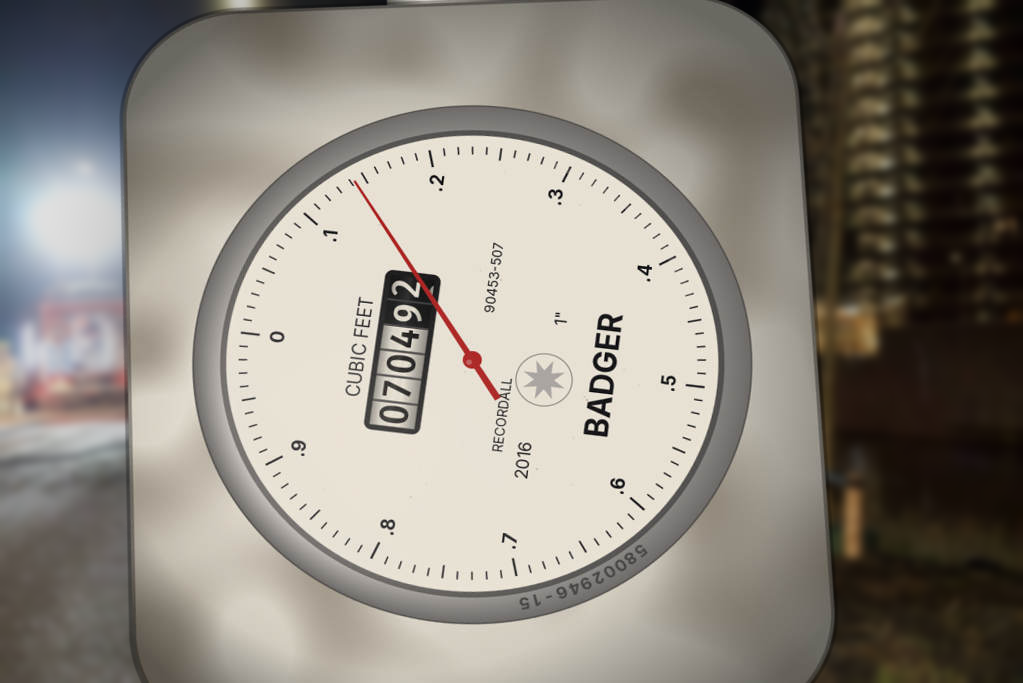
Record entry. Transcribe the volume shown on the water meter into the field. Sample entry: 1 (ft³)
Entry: 70492.14 (ft³)
